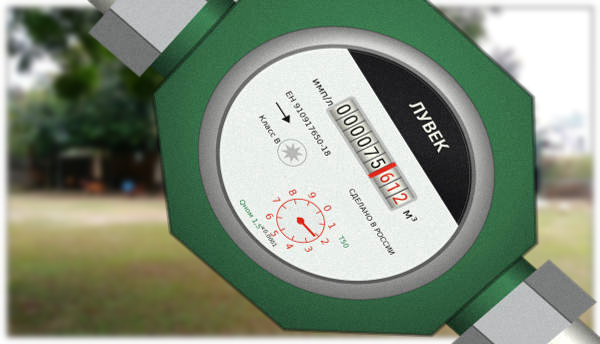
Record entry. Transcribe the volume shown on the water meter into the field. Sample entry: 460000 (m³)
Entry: 75.6122 (m³)
